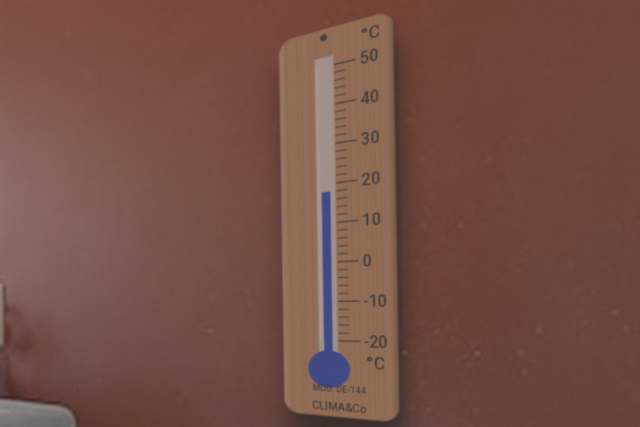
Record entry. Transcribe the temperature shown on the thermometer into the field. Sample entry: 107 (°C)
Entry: 18 (°C)
